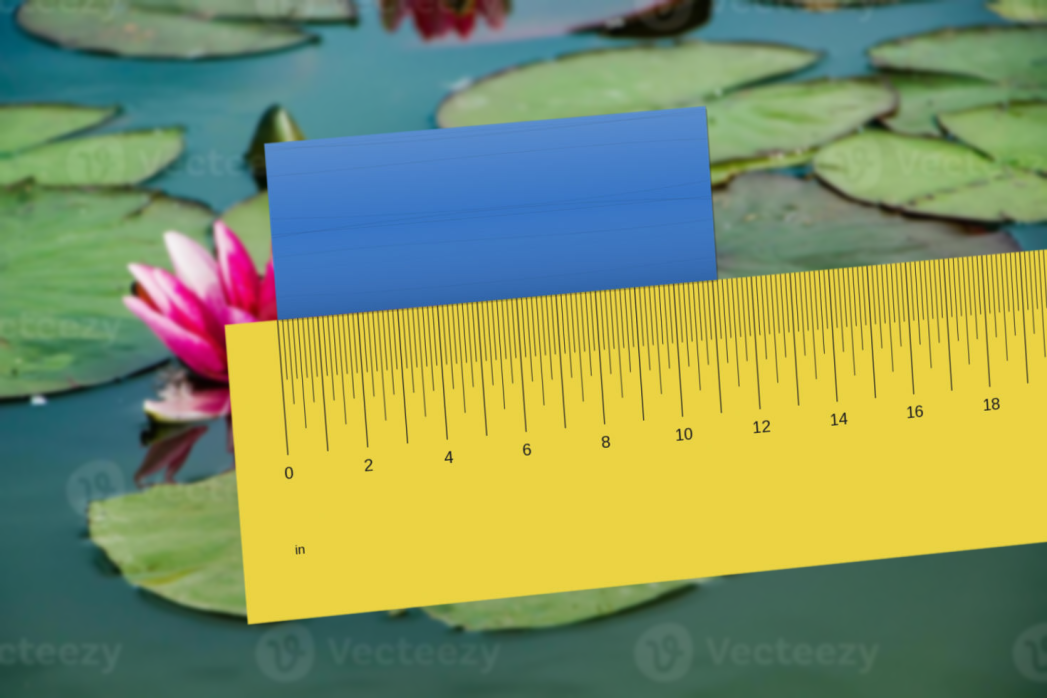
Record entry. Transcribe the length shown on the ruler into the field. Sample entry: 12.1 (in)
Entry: 11.125 (in)
